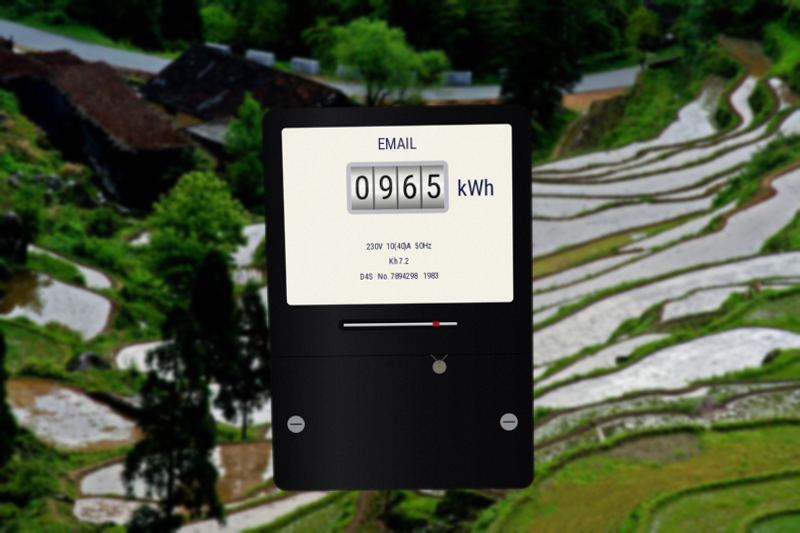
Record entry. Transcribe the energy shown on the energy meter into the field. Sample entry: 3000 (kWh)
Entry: 965 (kWh)
